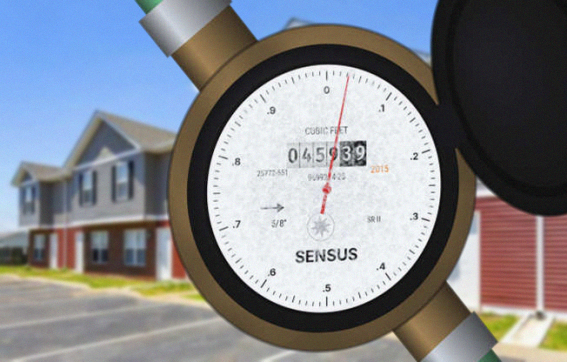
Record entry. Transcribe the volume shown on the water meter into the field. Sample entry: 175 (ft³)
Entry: 45939.03 (ft³)
